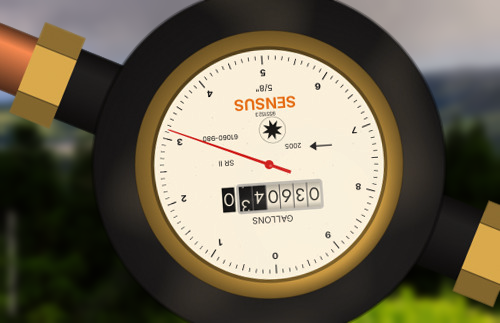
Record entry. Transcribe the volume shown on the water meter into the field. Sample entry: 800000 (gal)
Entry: 360433.1 (gal)
